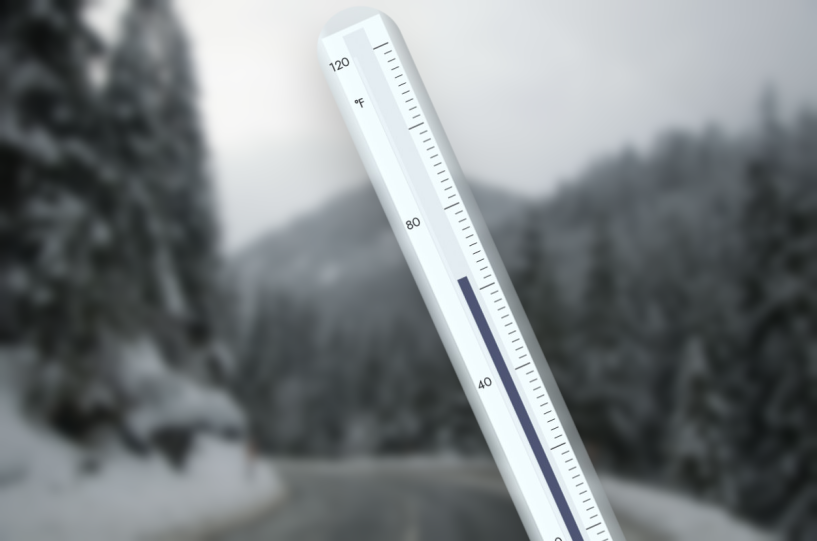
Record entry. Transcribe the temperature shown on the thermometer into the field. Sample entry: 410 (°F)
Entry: 64 (°F)
